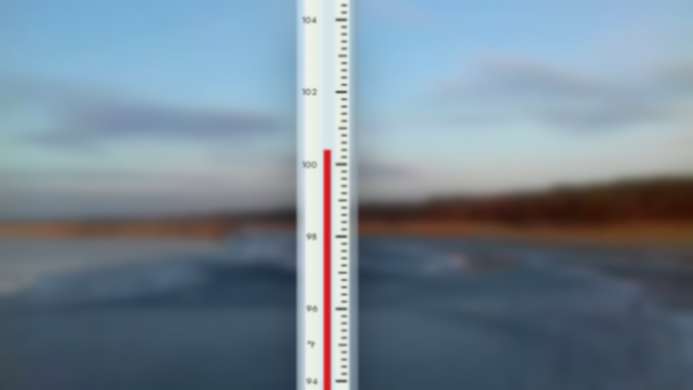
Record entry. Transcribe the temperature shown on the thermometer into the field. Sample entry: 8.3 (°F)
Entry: 100.4 (°F)
